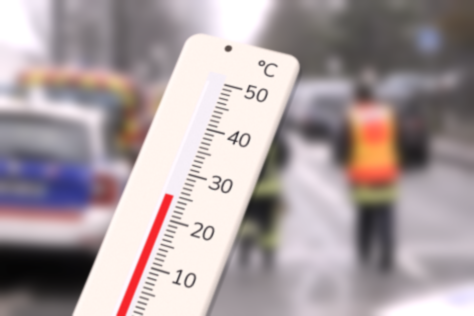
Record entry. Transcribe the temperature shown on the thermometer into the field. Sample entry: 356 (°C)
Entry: 25 (°C)
